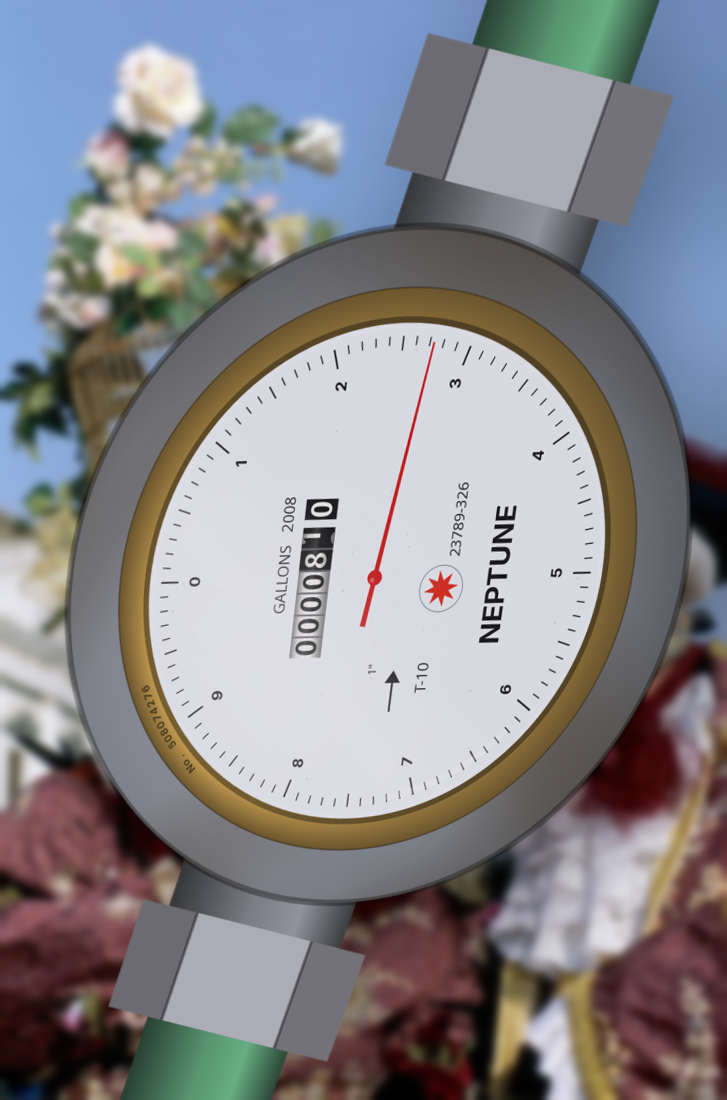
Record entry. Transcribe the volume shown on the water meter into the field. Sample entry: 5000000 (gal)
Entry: 812.7 (gal)
